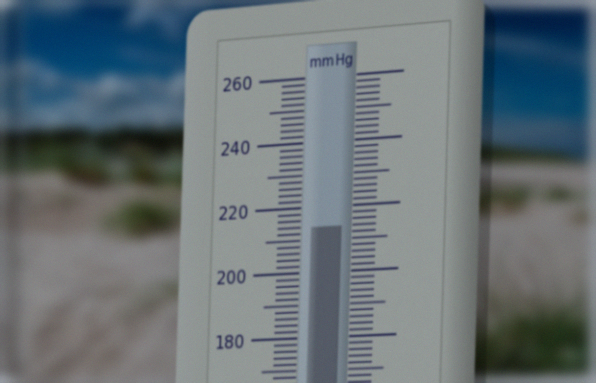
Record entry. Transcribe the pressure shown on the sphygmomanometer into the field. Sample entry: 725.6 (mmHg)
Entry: 214 (mmHg)
